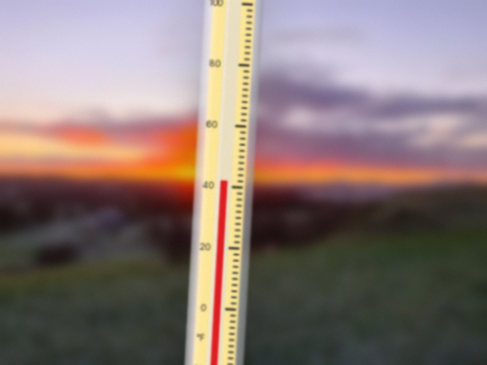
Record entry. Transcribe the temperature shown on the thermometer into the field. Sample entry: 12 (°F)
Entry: 42 (°F)
